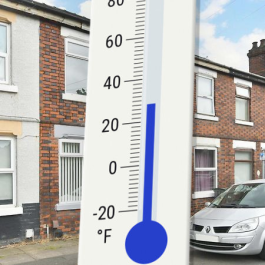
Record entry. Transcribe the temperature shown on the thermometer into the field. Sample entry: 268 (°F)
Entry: 28 (°F)
